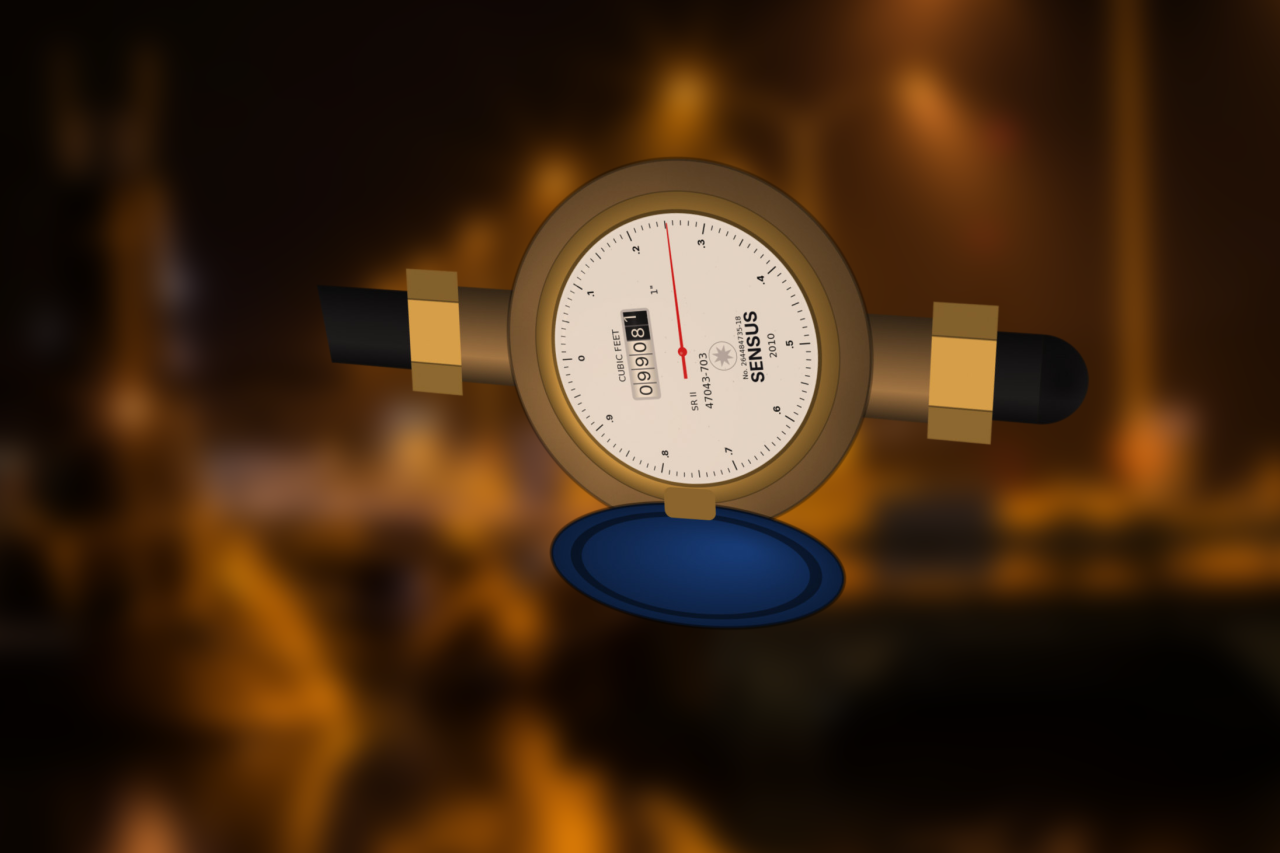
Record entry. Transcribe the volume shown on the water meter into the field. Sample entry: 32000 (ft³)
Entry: 99081.25 (ft³)
